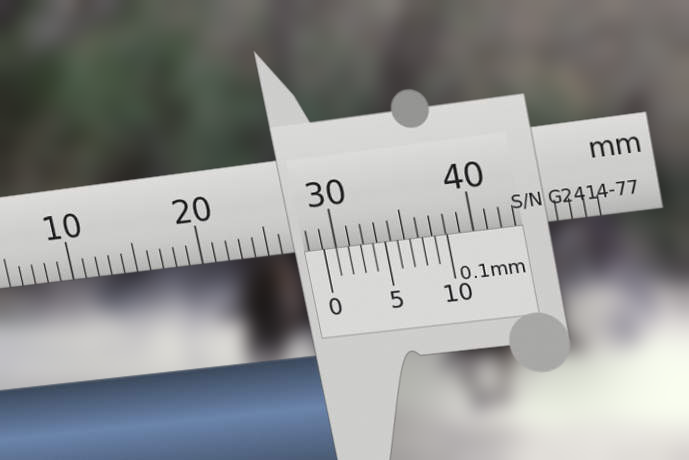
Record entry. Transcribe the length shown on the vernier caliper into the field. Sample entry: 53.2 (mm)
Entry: 29.1 (mm)
